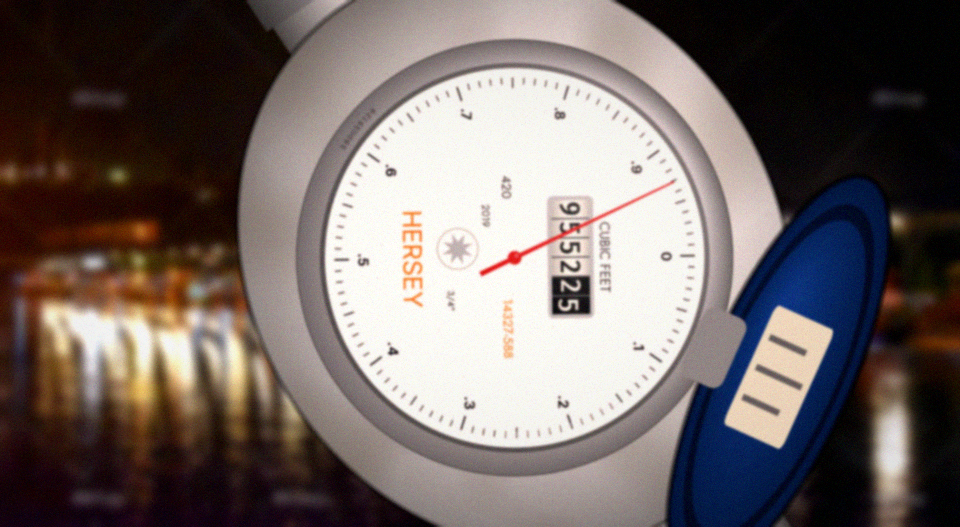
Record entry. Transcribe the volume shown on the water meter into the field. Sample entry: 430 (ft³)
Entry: 955224.93 (ft³)
